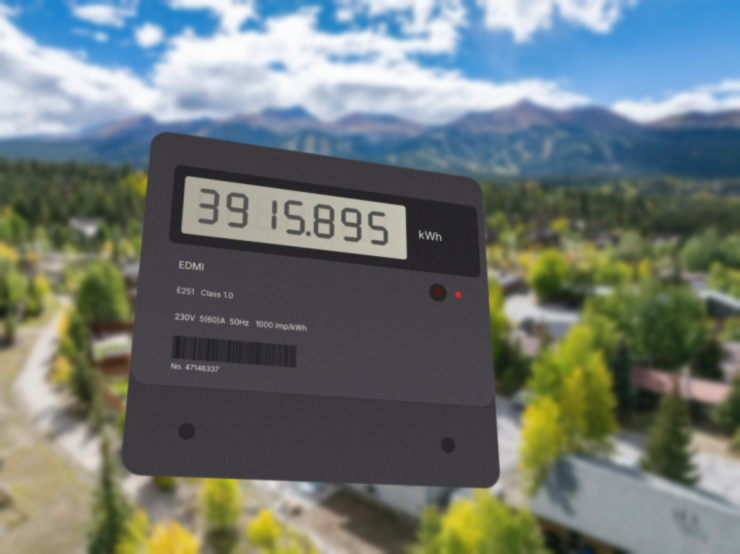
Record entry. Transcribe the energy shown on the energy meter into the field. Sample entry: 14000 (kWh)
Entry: 3915.895 (kWh)
